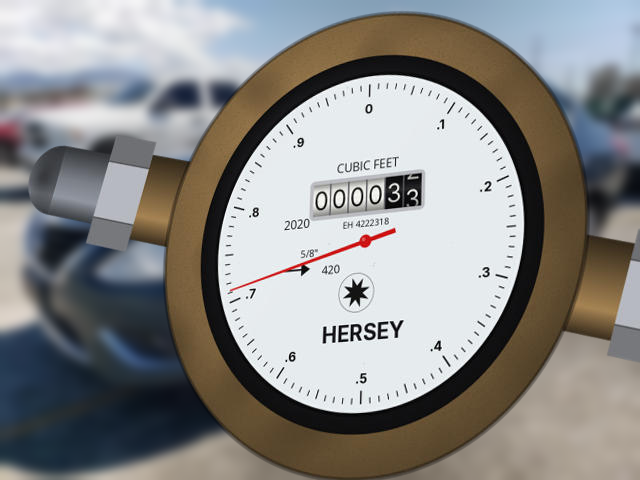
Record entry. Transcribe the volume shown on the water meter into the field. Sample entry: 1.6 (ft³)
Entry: 32.71 (ft³)
